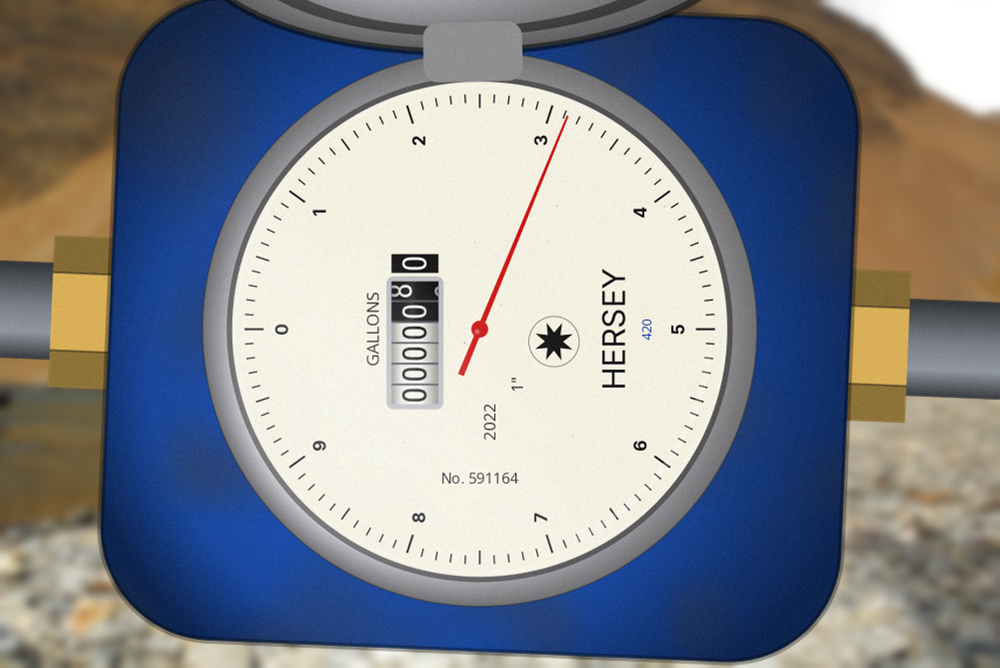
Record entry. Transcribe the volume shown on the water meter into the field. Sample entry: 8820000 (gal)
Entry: 83.1 (gal)
